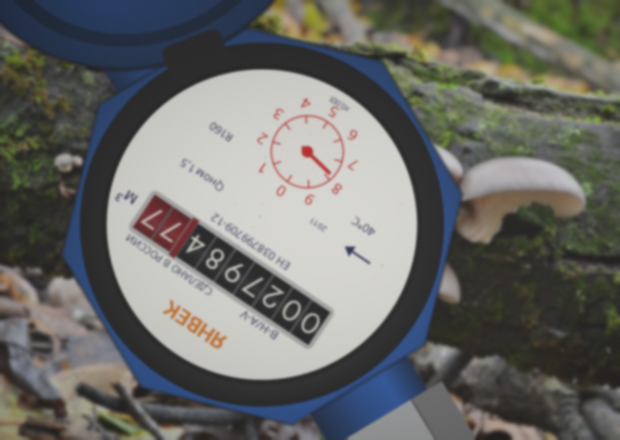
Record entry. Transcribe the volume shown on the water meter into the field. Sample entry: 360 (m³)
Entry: 27984.777 (m³)
